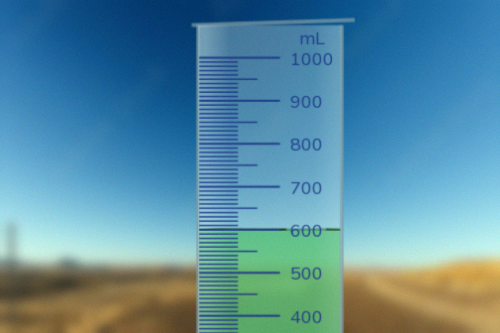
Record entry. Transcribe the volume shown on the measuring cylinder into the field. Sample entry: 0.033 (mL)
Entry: 600 (mL)
